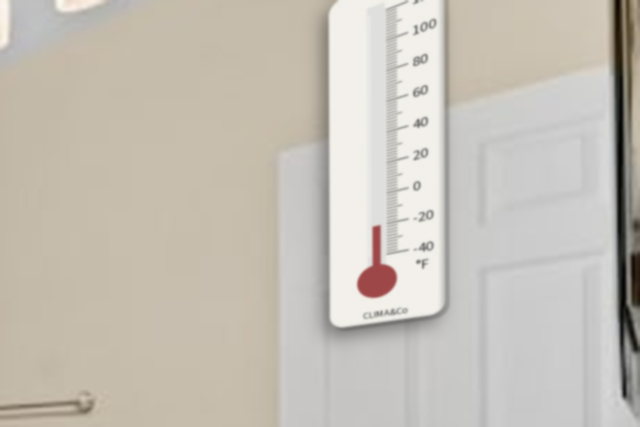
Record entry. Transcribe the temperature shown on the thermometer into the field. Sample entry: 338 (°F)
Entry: -20 (°F)
